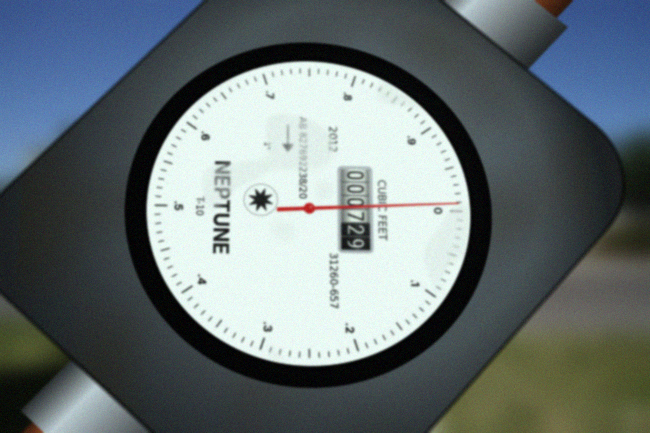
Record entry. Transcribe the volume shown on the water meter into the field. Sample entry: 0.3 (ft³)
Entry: 728.99 (ft³)
